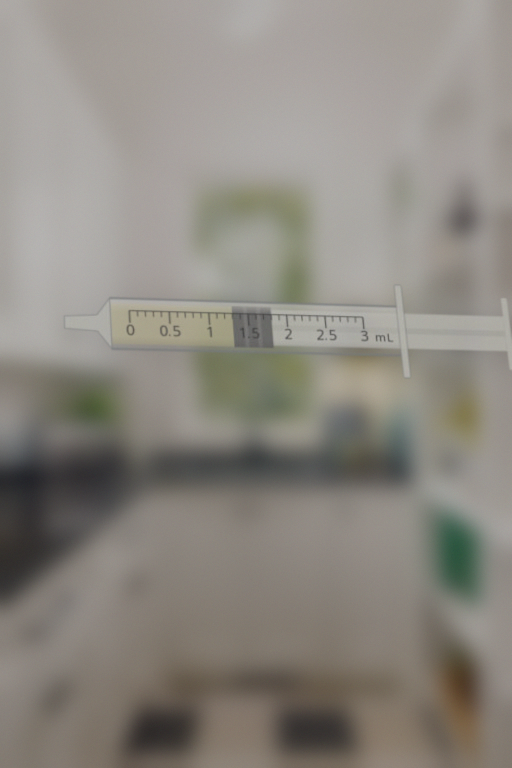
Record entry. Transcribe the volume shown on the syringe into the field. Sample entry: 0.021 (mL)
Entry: 1.3 (mL)
